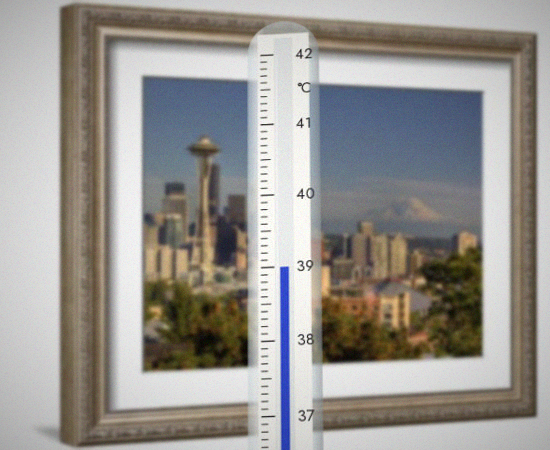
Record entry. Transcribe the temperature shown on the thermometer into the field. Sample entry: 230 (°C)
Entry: 39 (°C)
